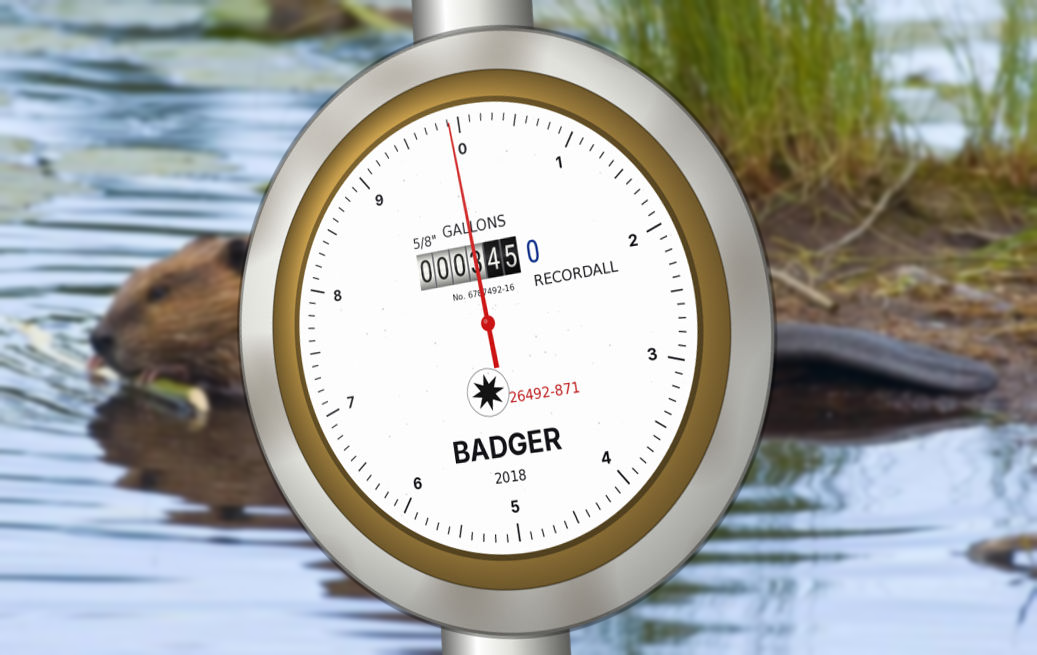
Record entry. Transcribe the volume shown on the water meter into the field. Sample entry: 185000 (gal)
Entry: 3449.9 (gal)
